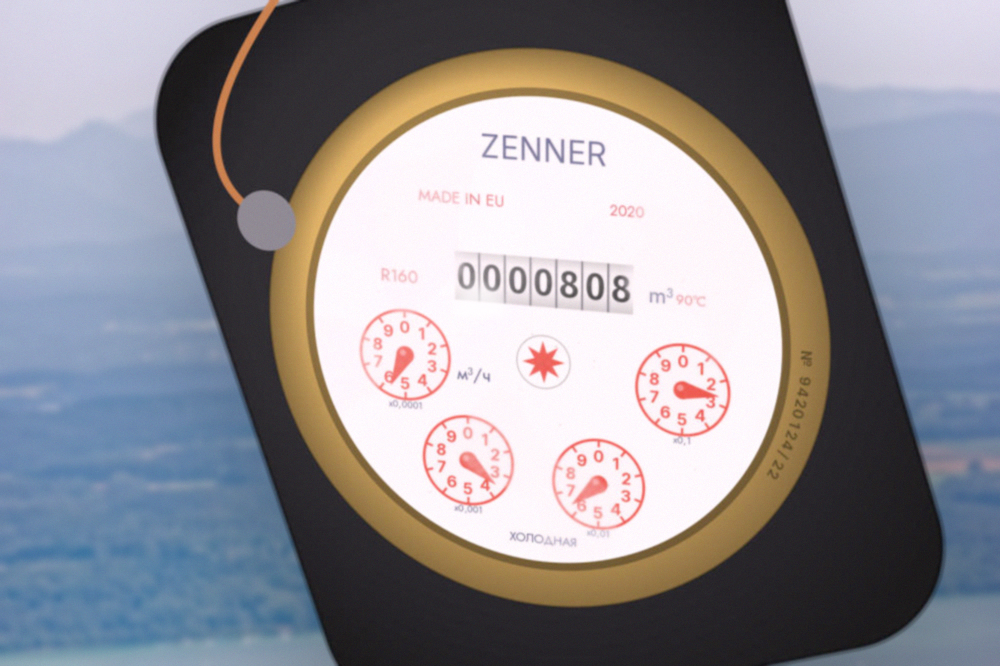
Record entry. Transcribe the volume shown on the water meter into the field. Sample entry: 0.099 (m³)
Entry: 808.2635 (m³)
